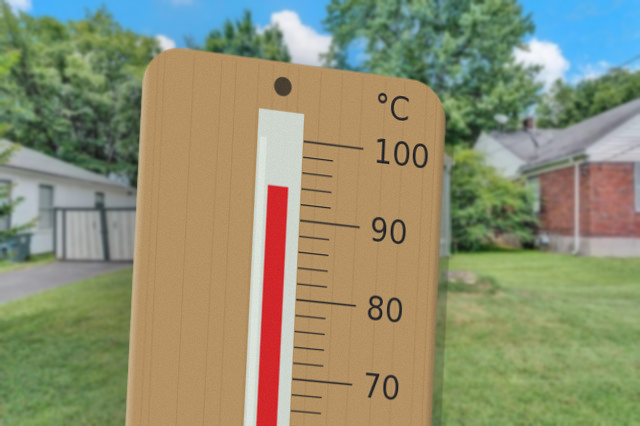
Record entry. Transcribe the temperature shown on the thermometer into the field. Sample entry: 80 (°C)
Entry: 94 (°C)
